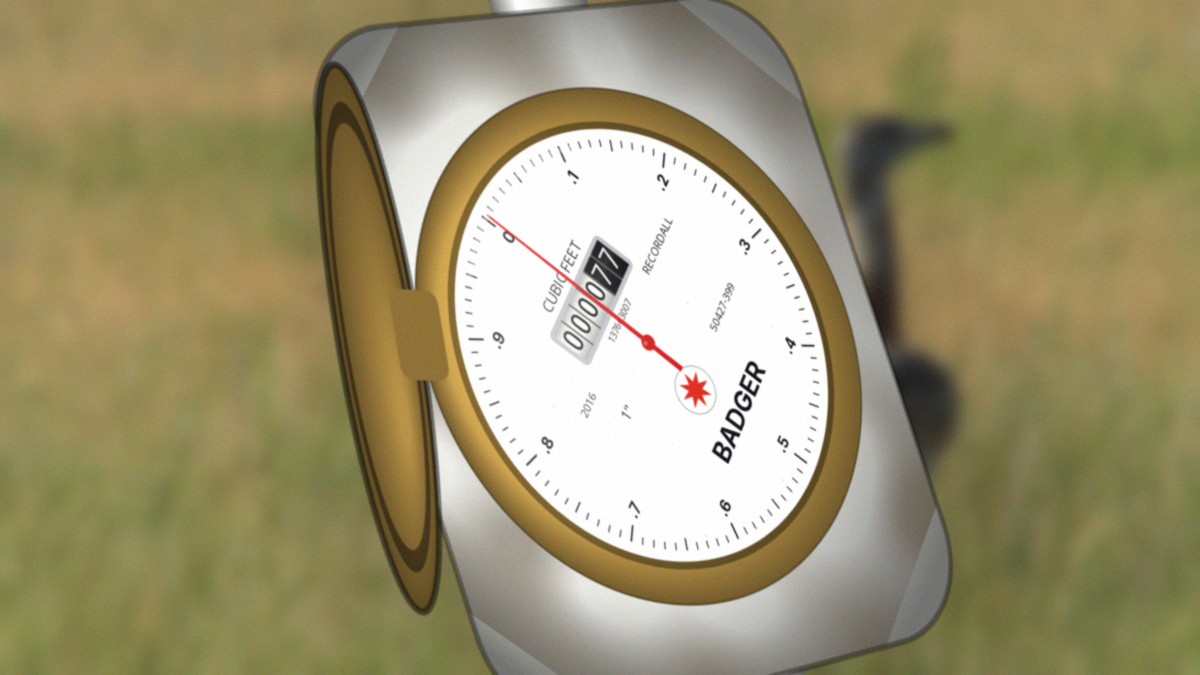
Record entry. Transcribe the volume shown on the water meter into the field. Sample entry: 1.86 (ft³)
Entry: 77.00 (ft³)
